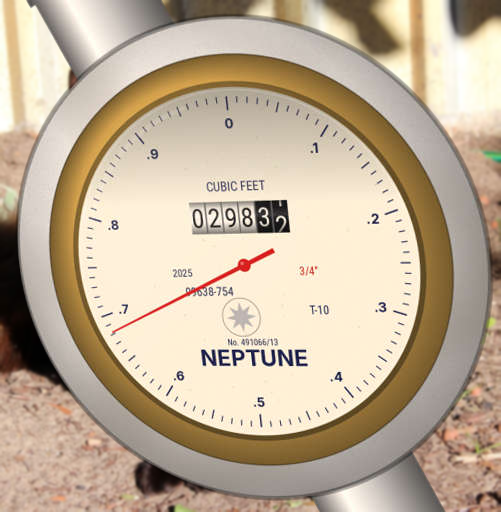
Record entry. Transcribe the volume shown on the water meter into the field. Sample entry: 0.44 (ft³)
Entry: 29831.68 (ft³)
